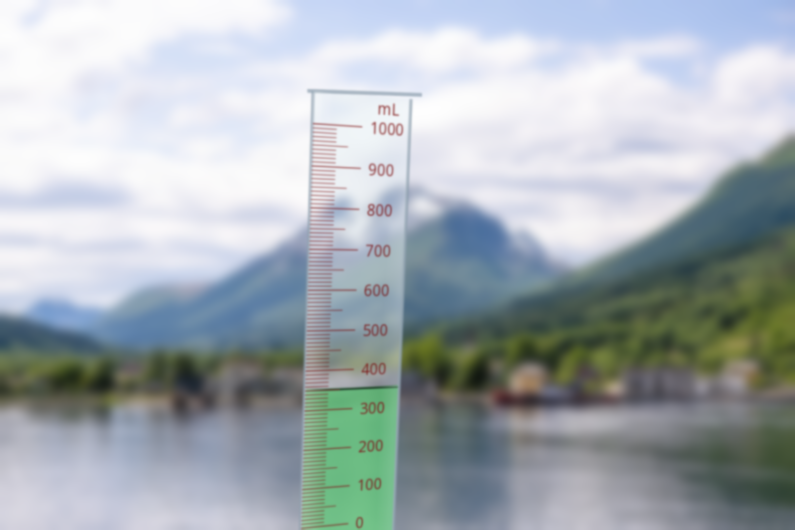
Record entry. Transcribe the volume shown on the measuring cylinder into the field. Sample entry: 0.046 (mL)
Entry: 350 (mL)
